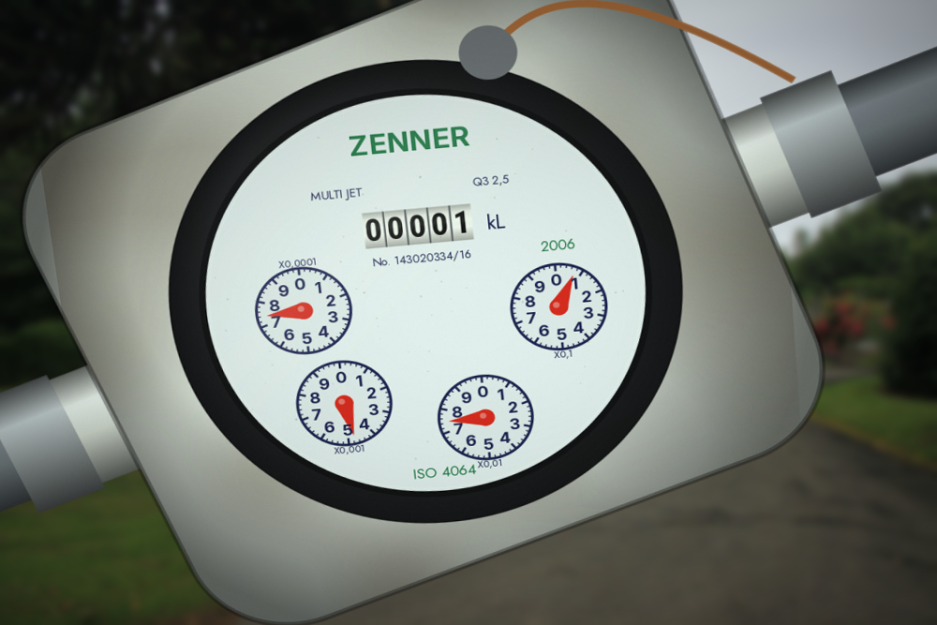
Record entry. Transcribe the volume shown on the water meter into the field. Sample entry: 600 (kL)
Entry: 1.0747 (kL)
